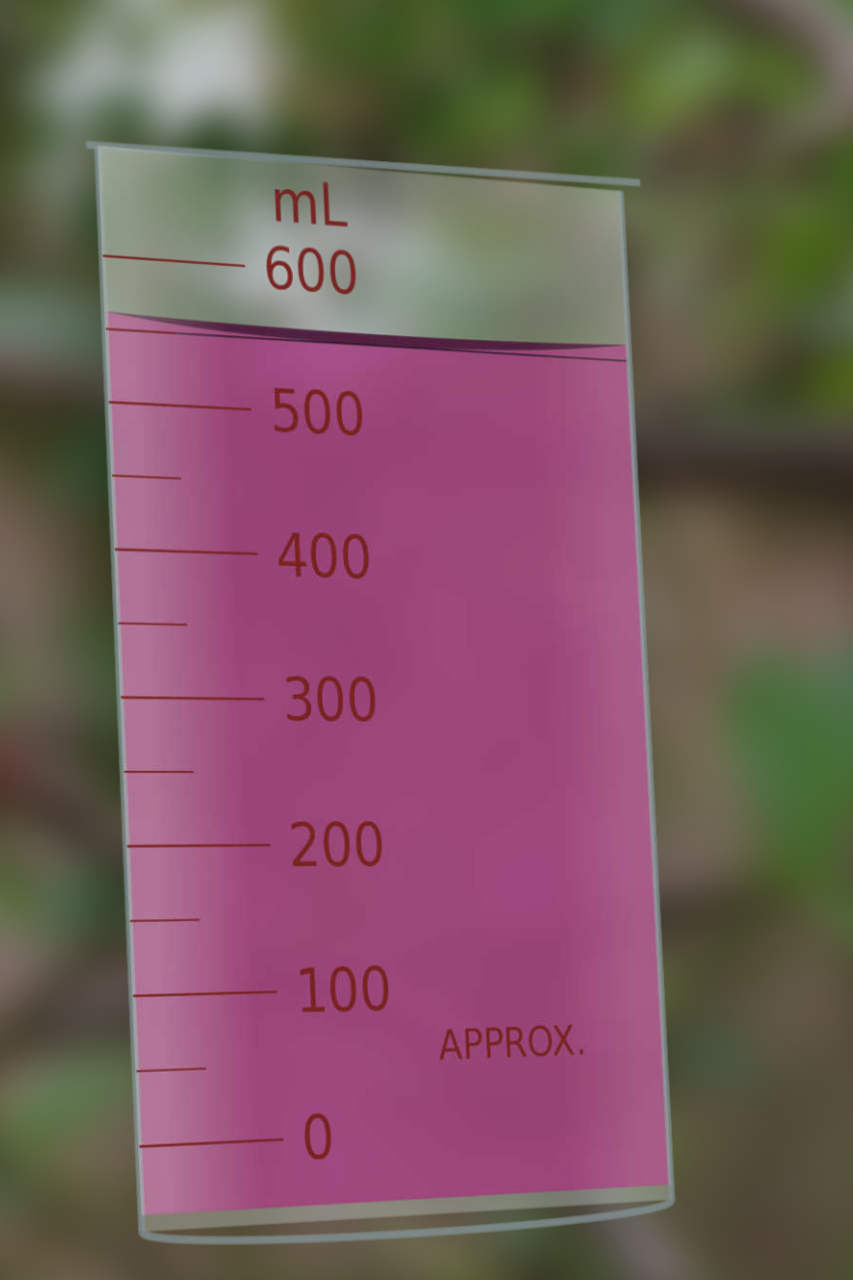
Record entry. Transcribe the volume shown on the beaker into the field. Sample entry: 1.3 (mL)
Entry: 550 (mL)
